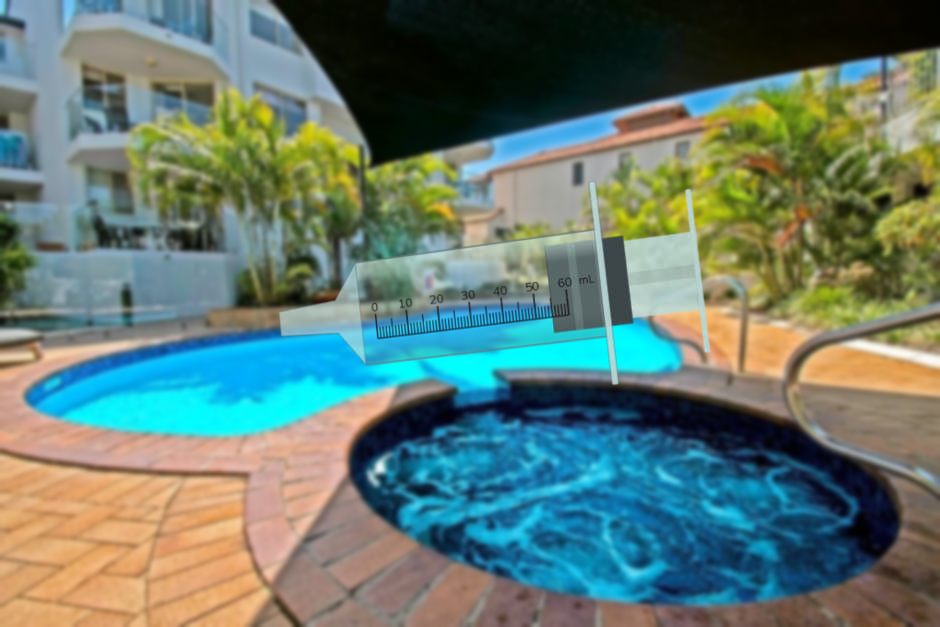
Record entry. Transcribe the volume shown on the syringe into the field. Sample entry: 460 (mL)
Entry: 55 (mL)
